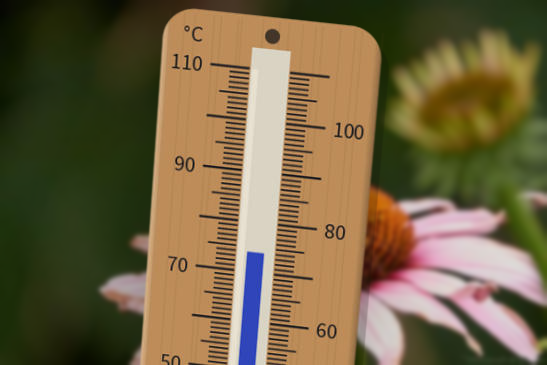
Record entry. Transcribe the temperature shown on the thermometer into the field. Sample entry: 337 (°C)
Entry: 74 (°C)
